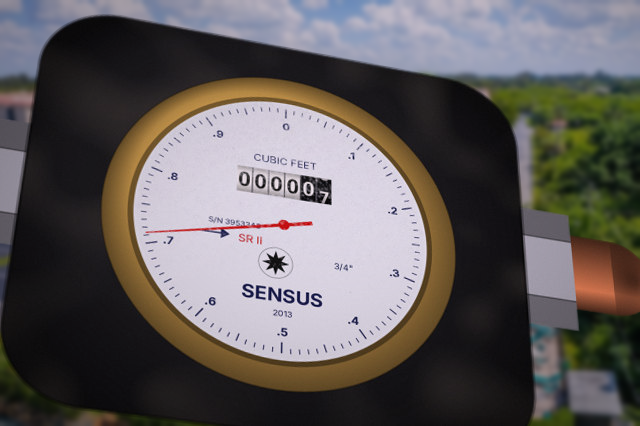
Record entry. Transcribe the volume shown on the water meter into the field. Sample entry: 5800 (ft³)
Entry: 6.71 (ft³)
